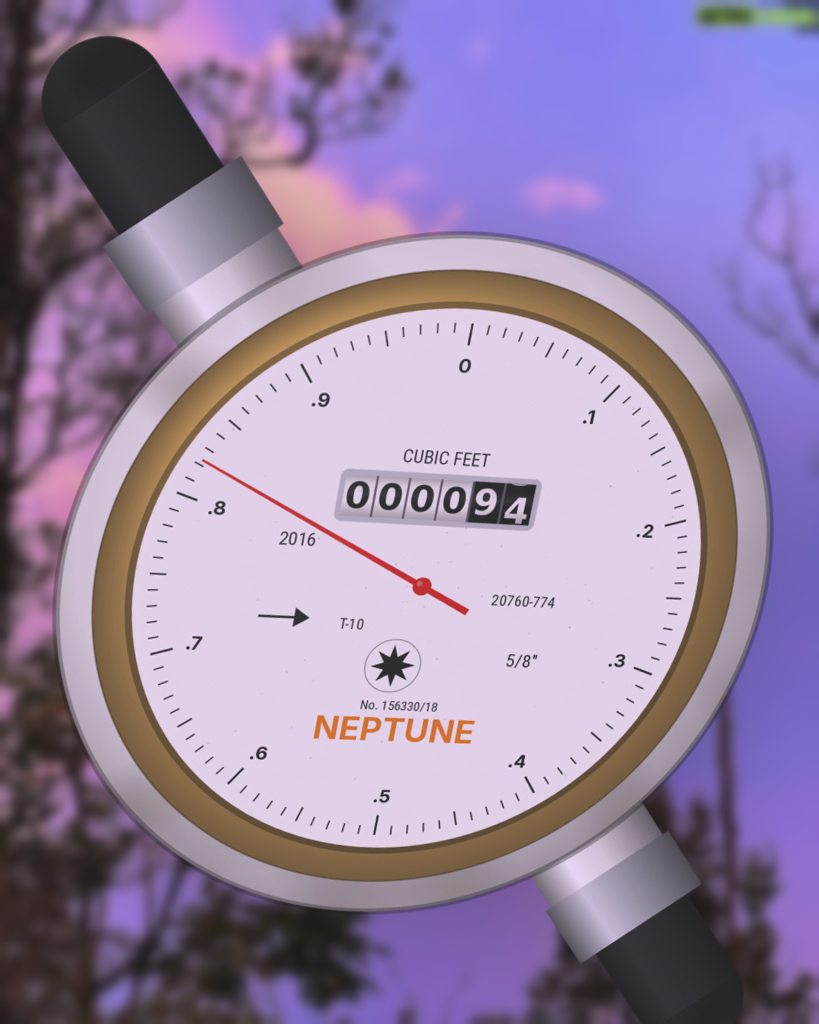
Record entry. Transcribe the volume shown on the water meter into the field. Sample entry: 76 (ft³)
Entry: 93.82 (ft³)
